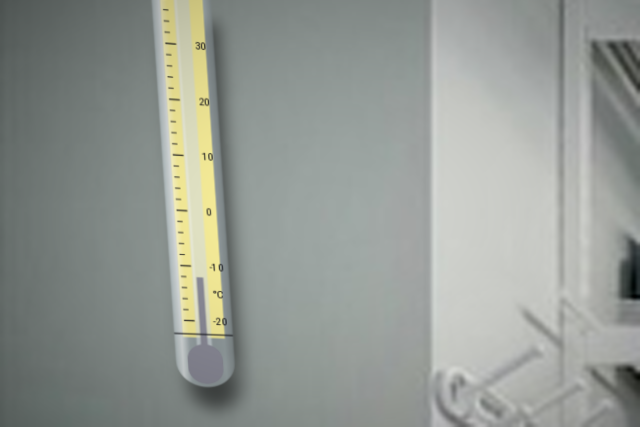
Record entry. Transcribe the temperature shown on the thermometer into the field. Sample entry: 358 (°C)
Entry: -12 (°C)
